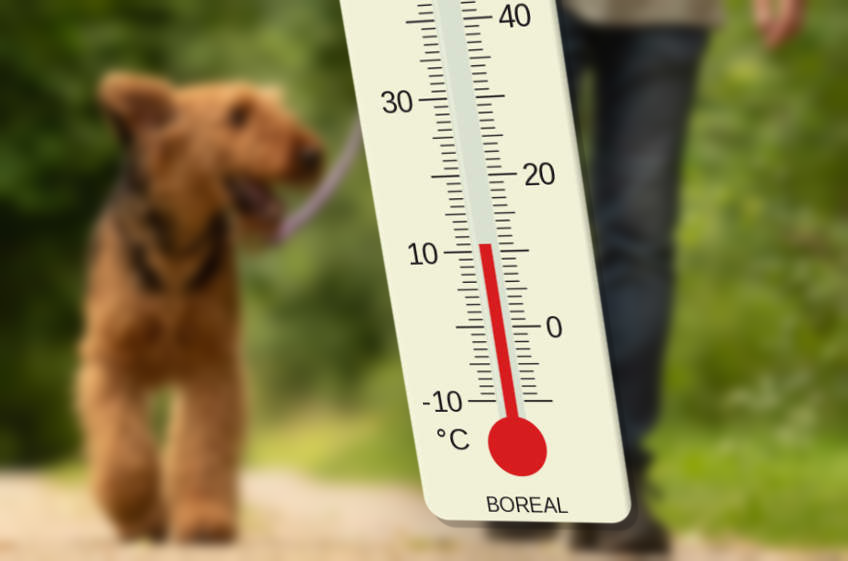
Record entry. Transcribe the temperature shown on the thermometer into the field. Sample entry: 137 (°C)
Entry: 11 (°C)
